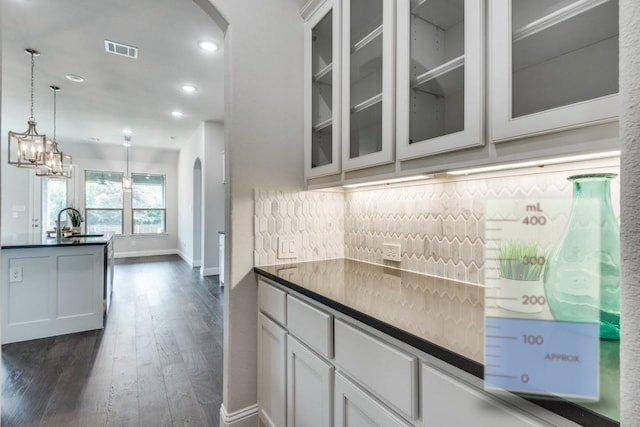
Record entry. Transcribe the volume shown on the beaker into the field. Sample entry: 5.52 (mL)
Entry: 150 (mL)
